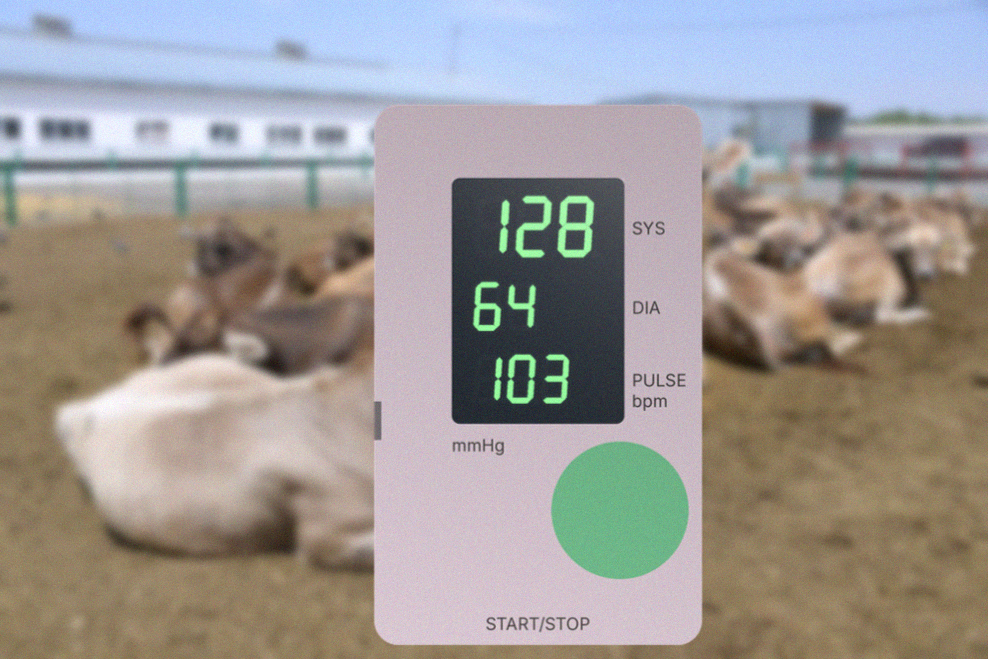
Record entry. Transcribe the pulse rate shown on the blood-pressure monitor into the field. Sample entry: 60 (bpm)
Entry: 103 (bpm)
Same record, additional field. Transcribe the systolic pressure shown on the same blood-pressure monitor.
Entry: 128 (mmHg)
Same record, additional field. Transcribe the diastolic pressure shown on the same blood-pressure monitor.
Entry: 64 (mmHg)
